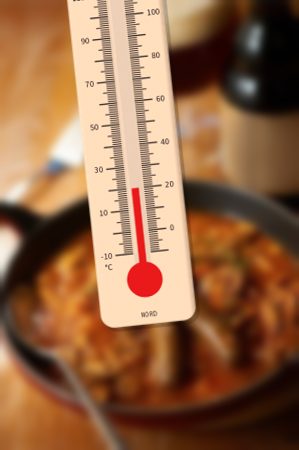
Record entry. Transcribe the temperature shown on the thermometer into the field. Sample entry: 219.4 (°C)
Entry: 20 (°C)
